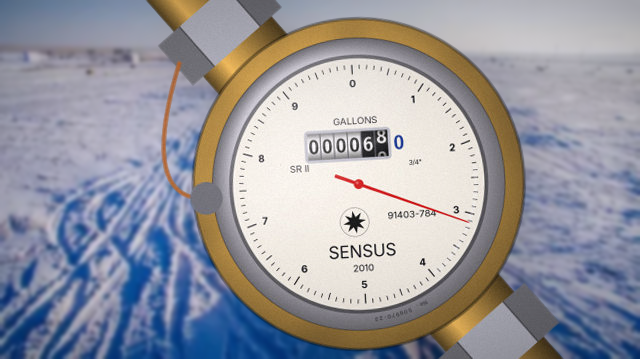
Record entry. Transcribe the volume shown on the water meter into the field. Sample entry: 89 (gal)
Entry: 683.1 (gal)
